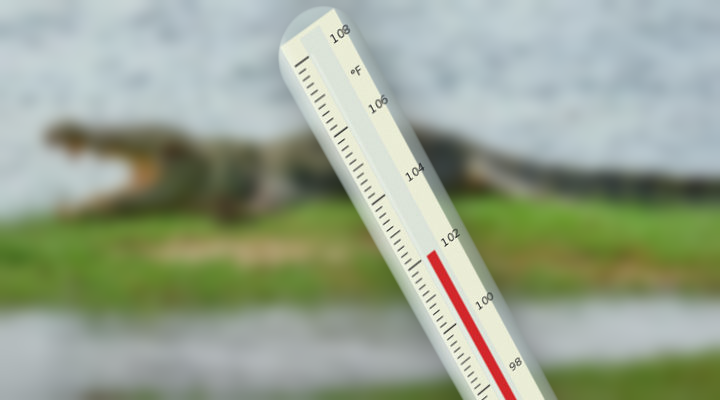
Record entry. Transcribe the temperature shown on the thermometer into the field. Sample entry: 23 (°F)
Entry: 102 (°F)
